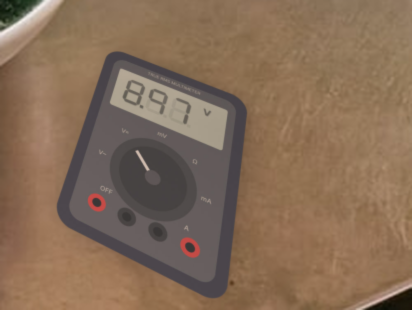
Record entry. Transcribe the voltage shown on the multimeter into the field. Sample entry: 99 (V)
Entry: 8.97 (V)
